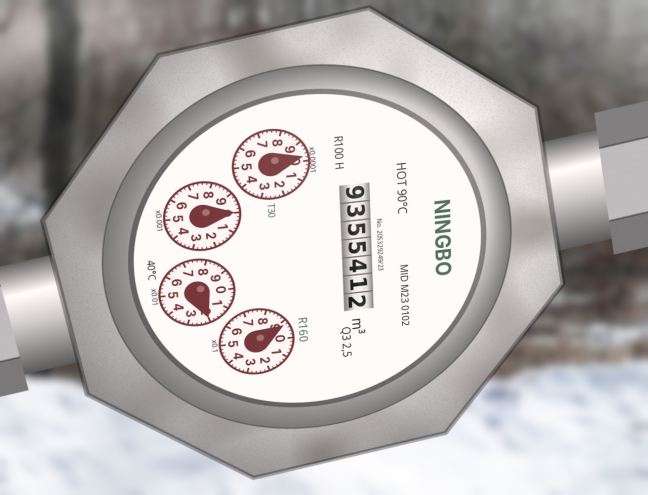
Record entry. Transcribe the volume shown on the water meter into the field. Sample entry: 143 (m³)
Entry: 9355411.9199 (m³)
